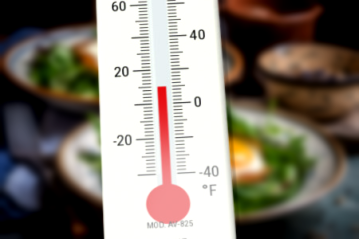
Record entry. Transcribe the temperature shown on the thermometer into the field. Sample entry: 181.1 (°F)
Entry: 10 (°F)
